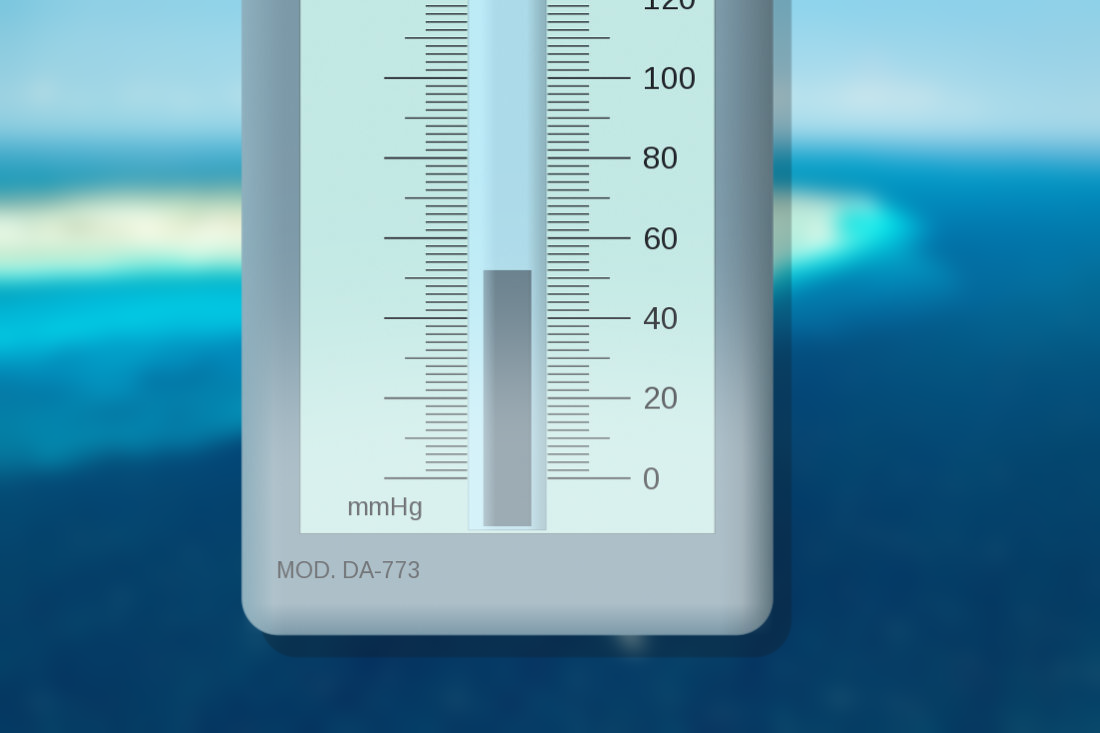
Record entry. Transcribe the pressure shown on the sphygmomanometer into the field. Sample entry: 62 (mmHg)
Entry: 52 (mmHg)
